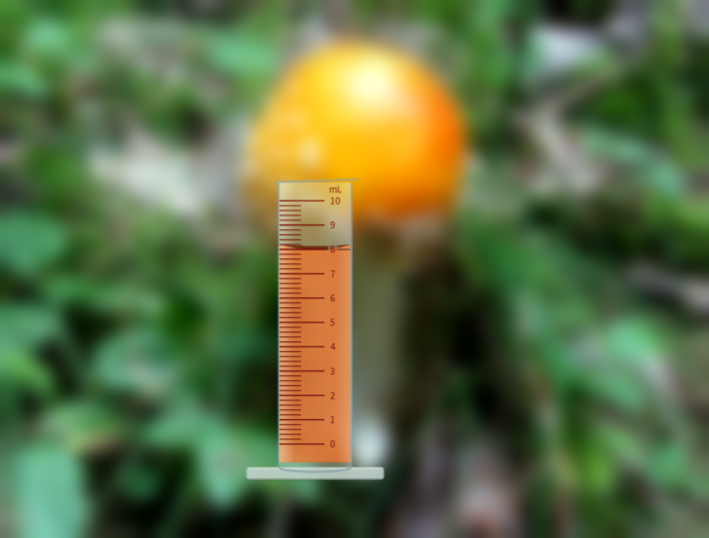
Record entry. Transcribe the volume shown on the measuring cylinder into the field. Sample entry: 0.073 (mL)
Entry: 8 (mL)
